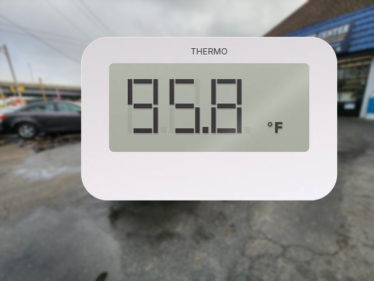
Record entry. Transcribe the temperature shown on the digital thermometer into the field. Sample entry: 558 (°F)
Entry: 95.8 (°F)
